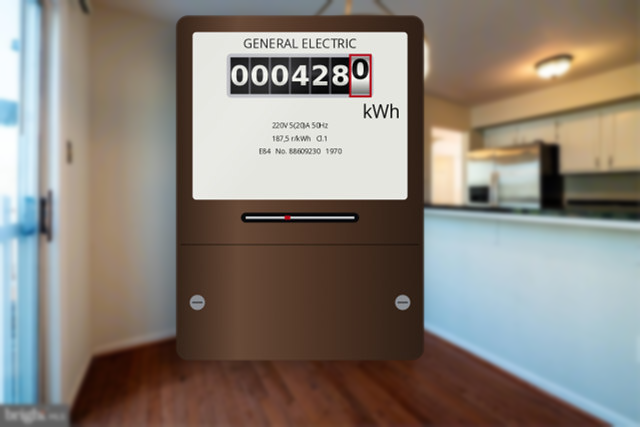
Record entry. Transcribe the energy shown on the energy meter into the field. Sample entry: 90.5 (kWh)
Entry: 428.0 (kWh)
